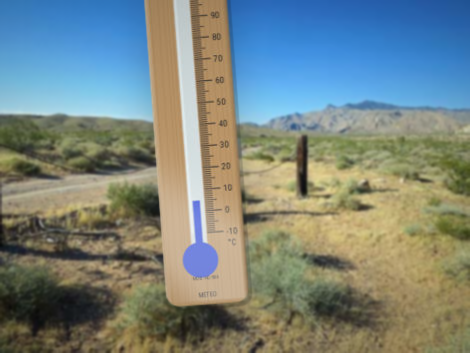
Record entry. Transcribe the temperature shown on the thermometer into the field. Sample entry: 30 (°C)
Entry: 5 (°C)
